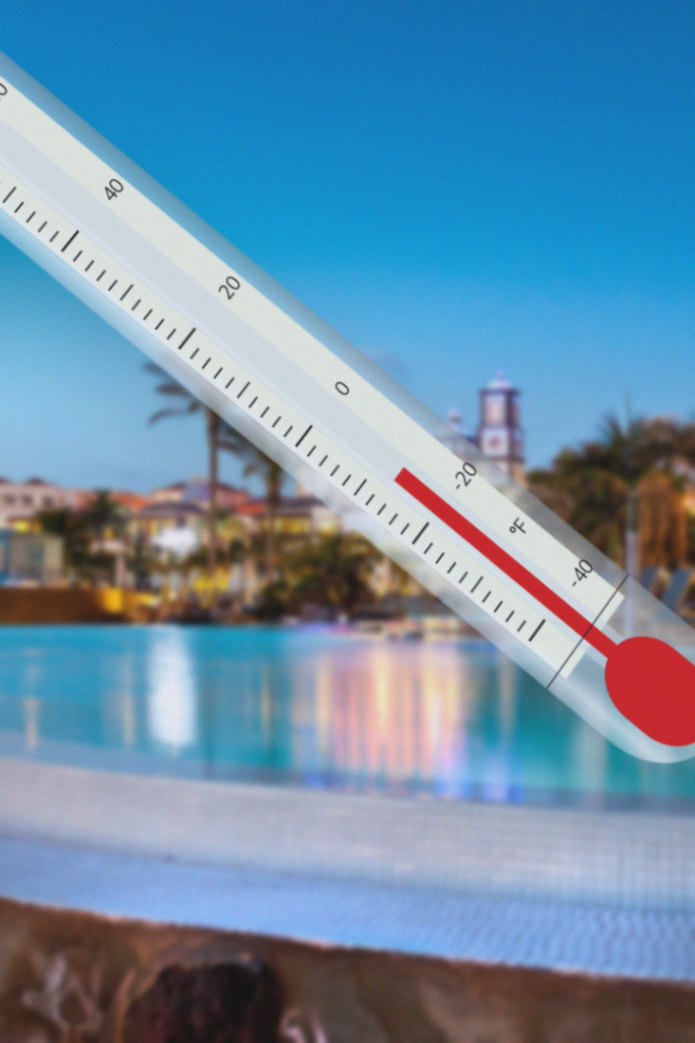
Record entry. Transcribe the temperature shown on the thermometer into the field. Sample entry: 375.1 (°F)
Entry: -13 (°F)
